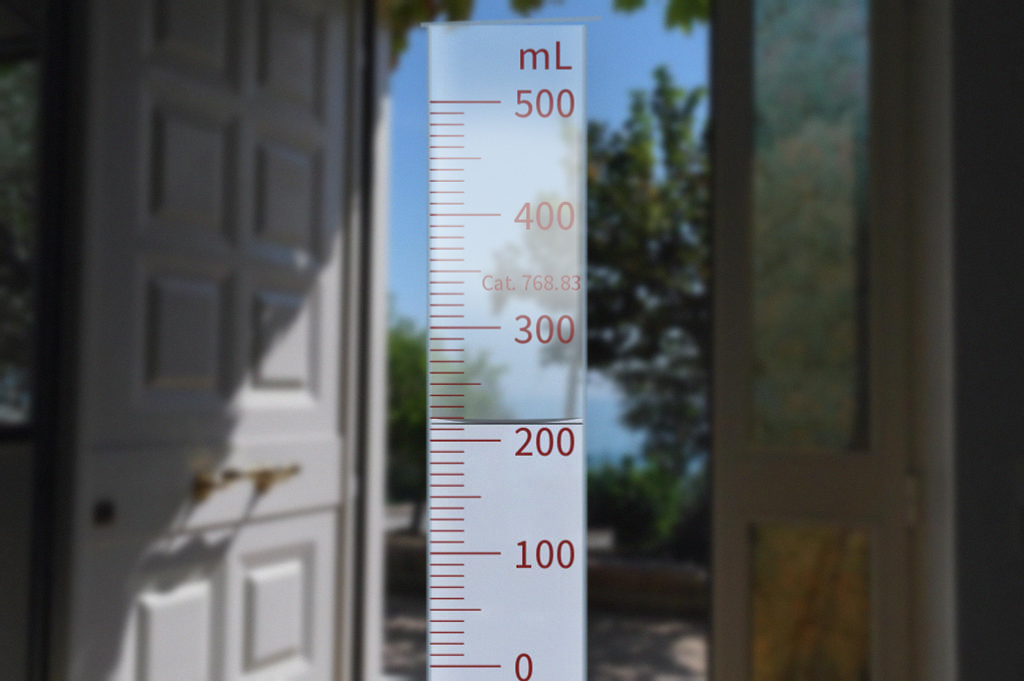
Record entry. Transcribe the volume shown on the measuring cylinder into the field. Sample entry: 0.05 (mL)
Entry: 215 (mL)
